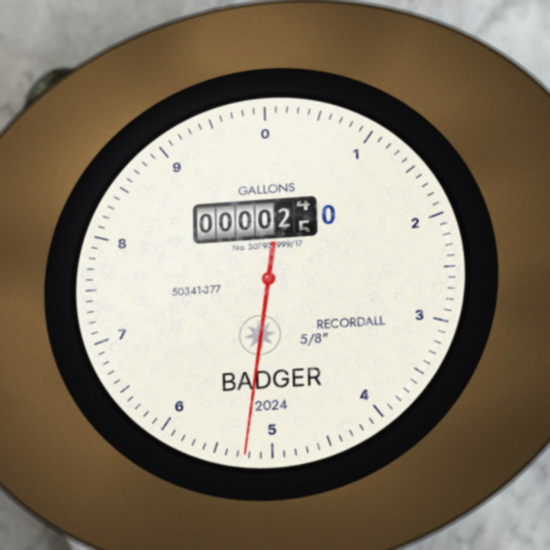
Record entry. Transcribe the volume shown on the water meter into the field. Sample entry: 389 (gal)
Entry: 245.2 (gal)
